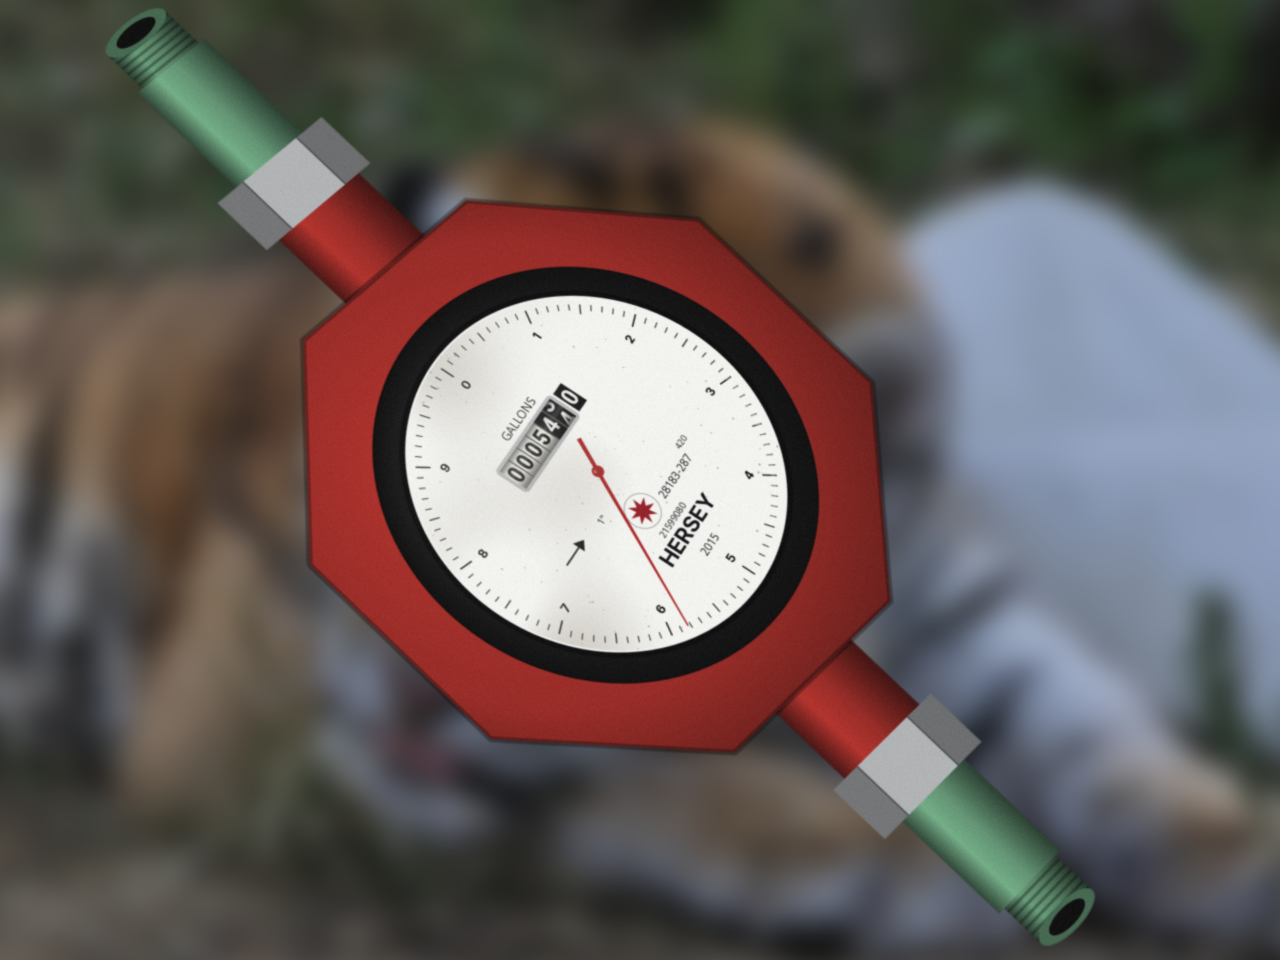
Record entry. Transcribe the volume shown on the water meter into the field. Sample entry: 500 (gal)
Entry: 5435.8 (gal)
